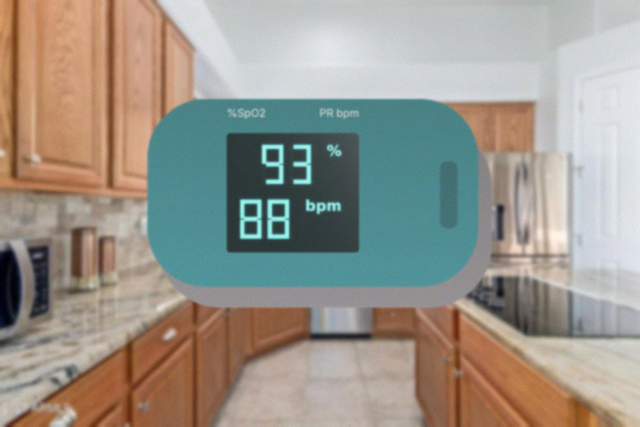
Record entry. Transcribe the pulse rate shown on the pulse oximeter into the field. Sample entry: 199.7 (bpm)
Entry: 88 (bpm)
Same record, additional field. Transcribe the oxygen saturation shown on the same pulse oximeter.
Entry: 93 (%)
